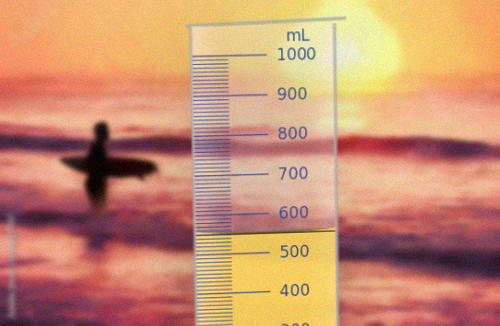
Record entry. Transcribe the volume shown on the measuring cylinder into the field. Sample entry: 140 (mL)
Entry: 550 (mL)
